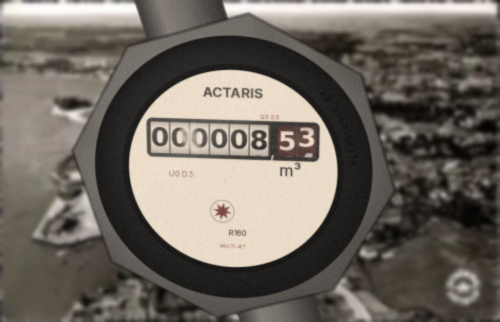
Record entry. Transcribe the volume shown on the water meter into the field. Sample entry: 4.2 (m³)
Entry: 8.53 (m³)
